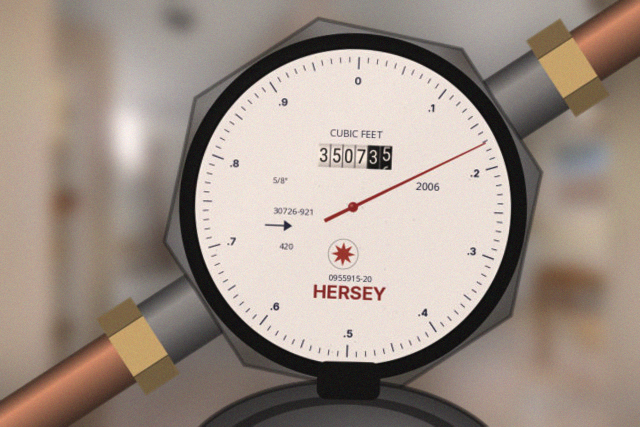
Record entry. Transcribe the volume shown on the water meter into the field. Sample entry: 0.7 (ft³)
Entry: 350735.17 (ft³)
